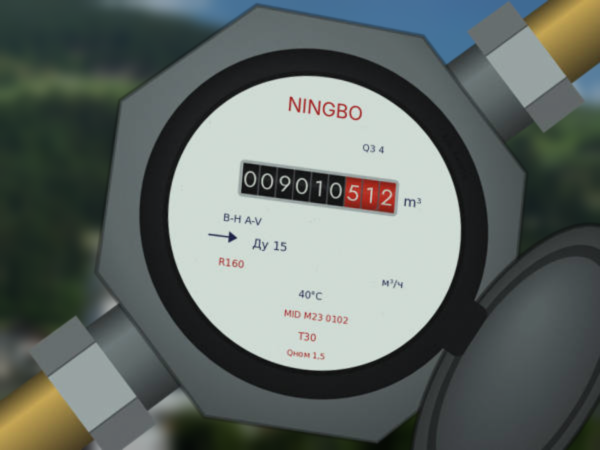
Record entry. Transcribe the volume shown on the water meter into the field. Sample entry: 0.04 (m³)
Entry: 9010.512 (m³)
